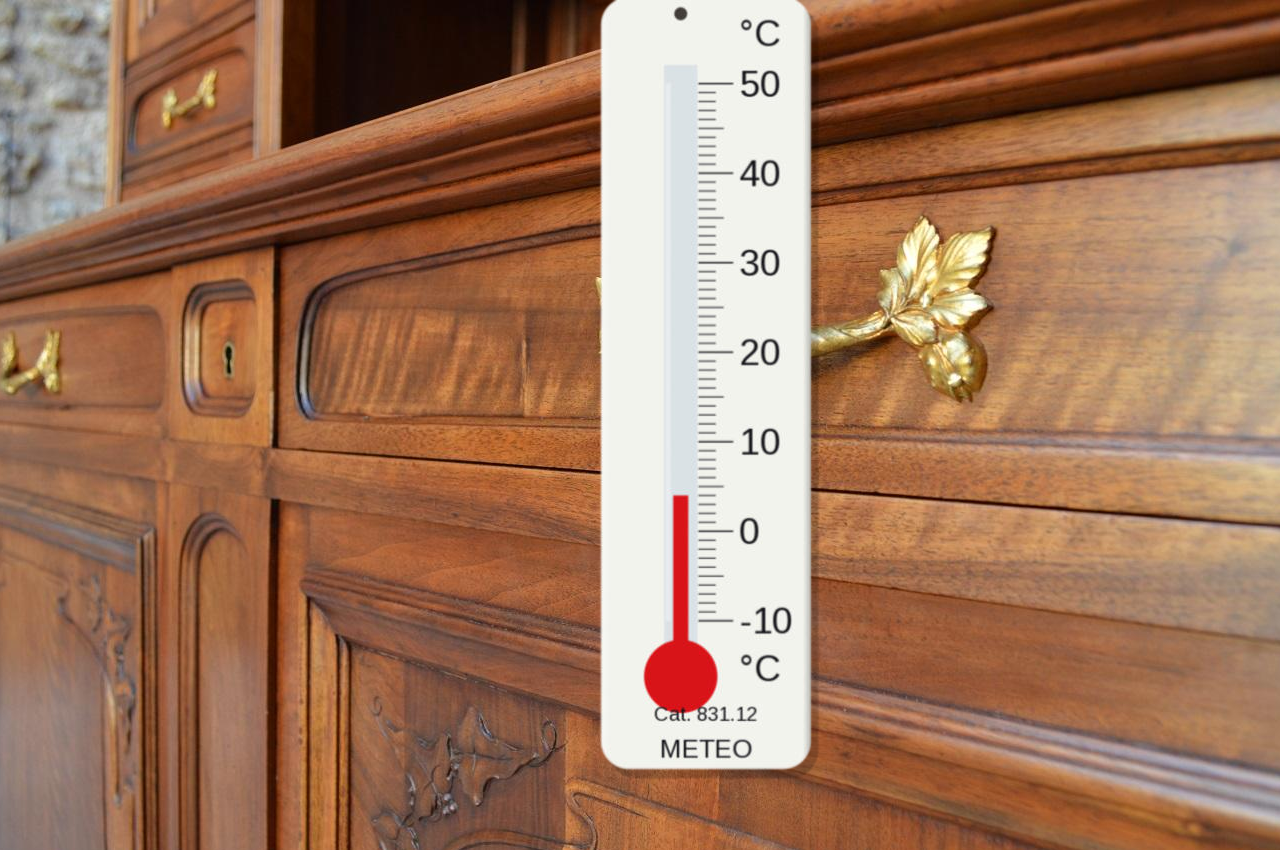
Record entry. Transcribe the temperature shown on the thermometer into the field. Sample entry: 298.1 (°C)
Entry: 4 (°C)
